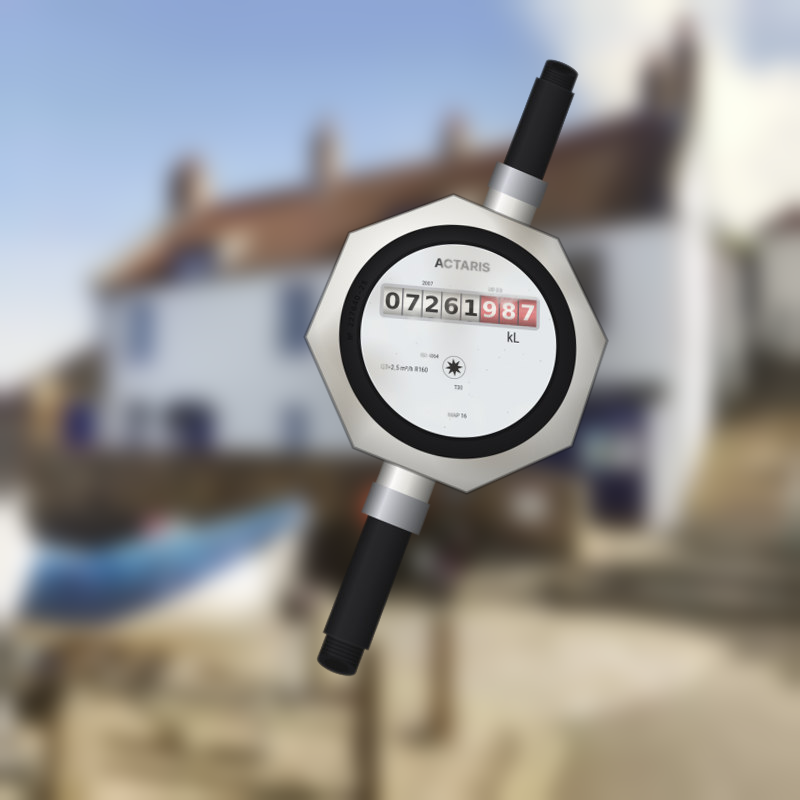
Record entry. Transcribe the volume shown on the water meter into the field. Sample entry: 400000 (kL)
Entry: 7261.987 (kL)
